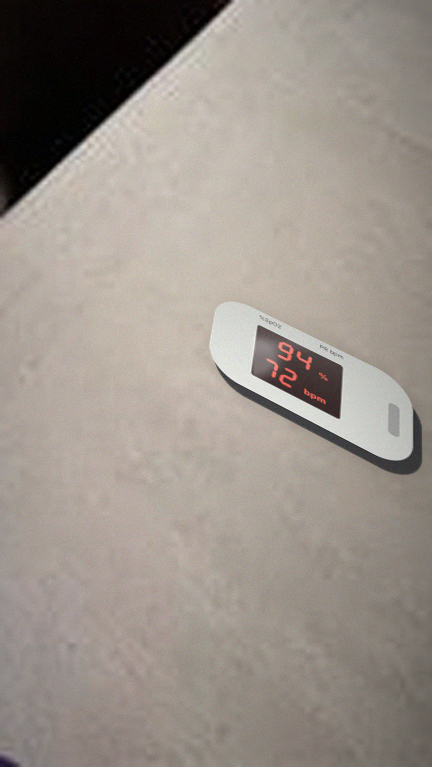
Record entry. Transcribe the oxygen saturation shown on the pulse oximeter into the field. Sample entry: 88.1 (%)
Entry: 94 (%)
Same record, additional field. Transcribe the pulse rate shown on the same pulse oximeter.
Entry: 72 (bpm)
